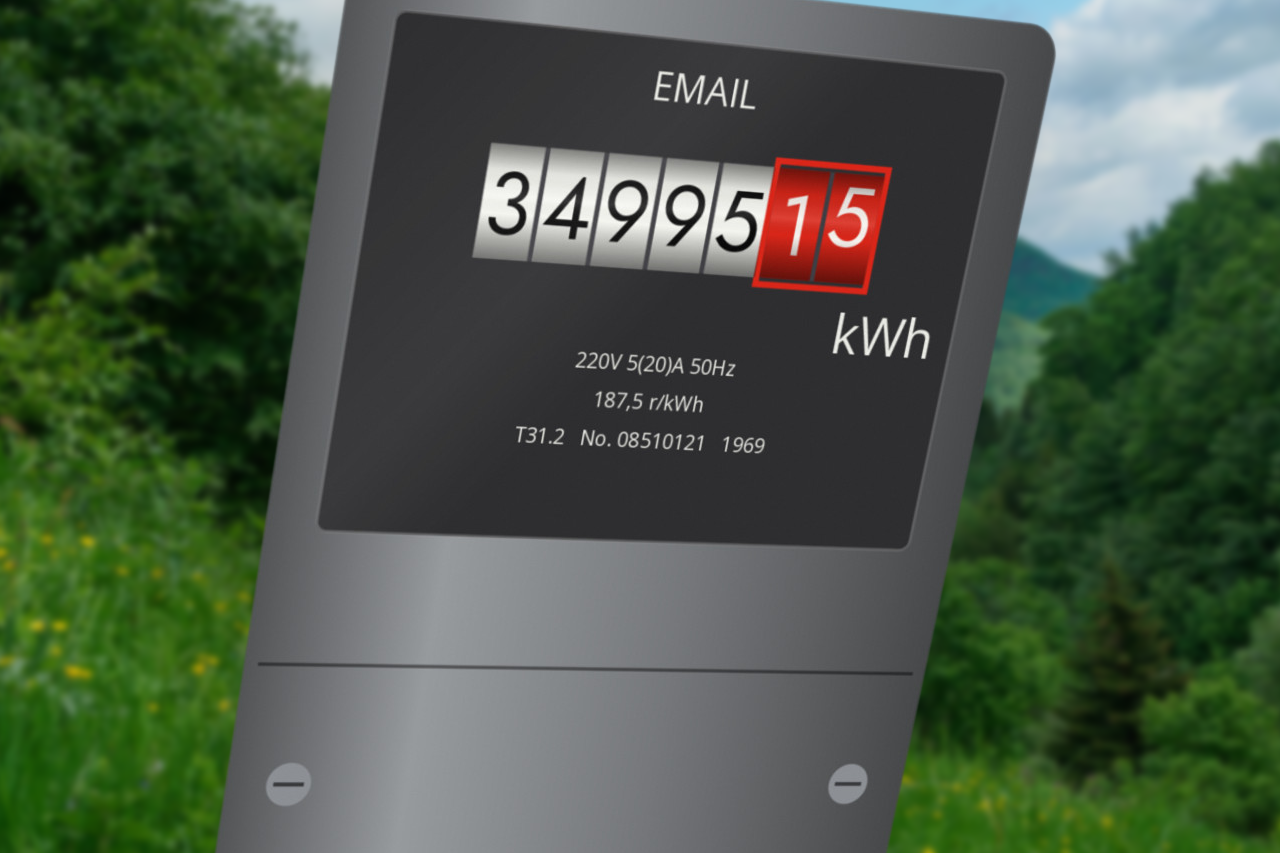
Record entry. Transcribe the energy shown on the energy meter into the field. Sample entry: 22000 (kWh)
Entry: 34995.15 (kWh)
